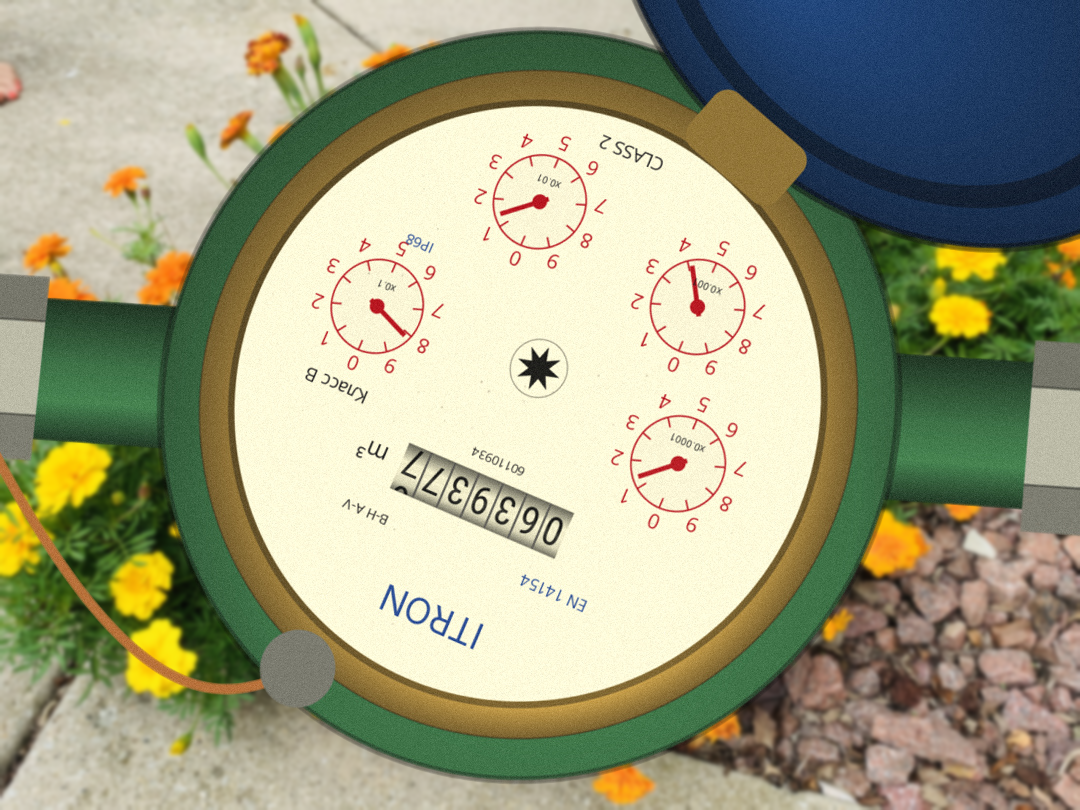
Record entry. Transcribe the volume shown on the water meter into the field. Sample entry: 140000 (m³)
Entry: 639376.8141 (m³)
